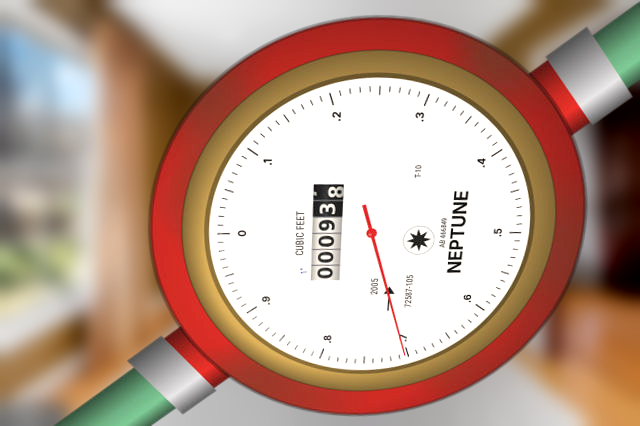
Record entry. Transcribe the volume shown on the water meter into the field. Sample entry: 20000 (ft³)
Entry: 937.70 (ft³)
